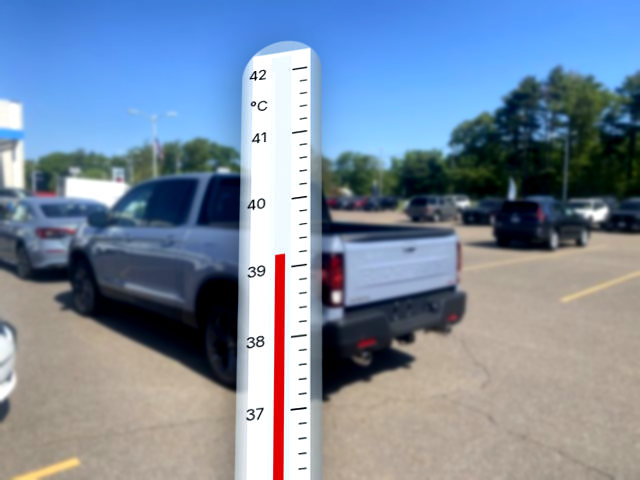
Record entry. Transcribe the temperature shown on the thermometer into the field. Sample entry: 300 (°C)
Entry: 39.2 (°C)
